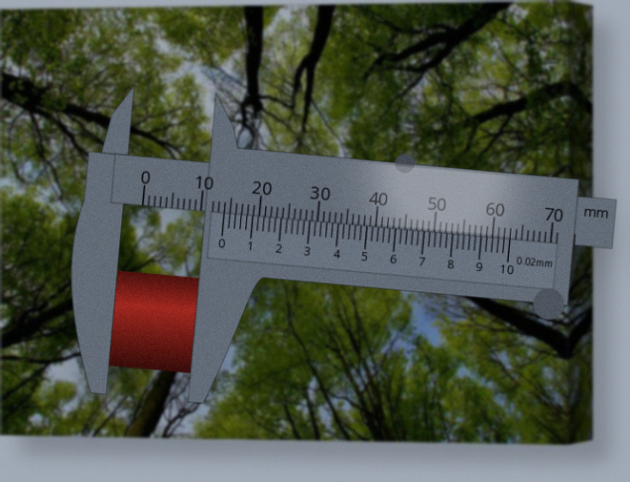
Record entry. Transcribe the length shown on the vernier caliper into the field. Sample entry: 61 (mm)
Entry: 14.0 (mm)
